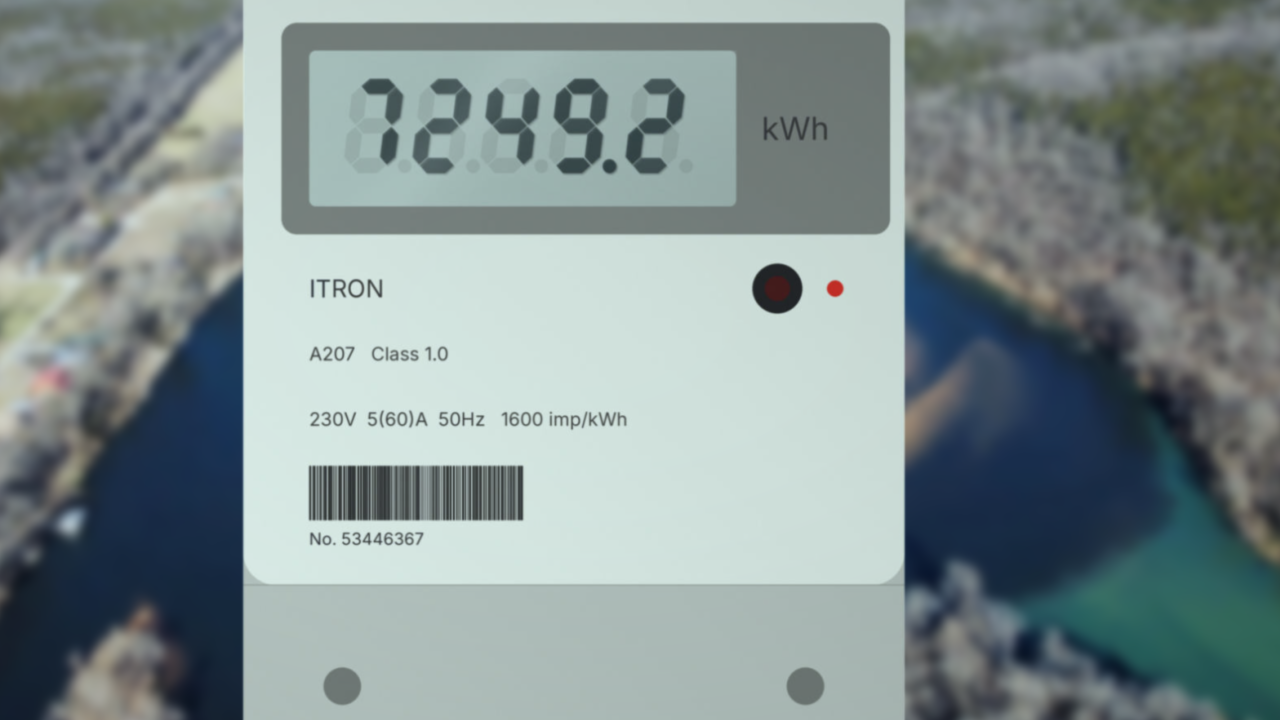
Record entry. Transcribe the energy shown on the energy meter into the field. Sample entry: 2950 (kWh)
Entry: 7249.2 (kWh)
